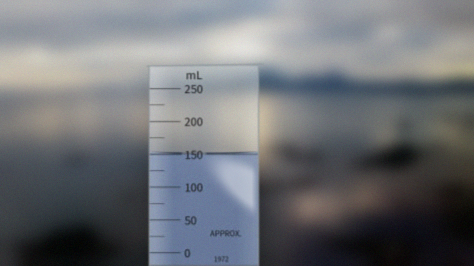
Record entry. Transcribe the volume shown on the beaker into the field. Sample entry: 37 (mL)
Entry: 150 (mL)
